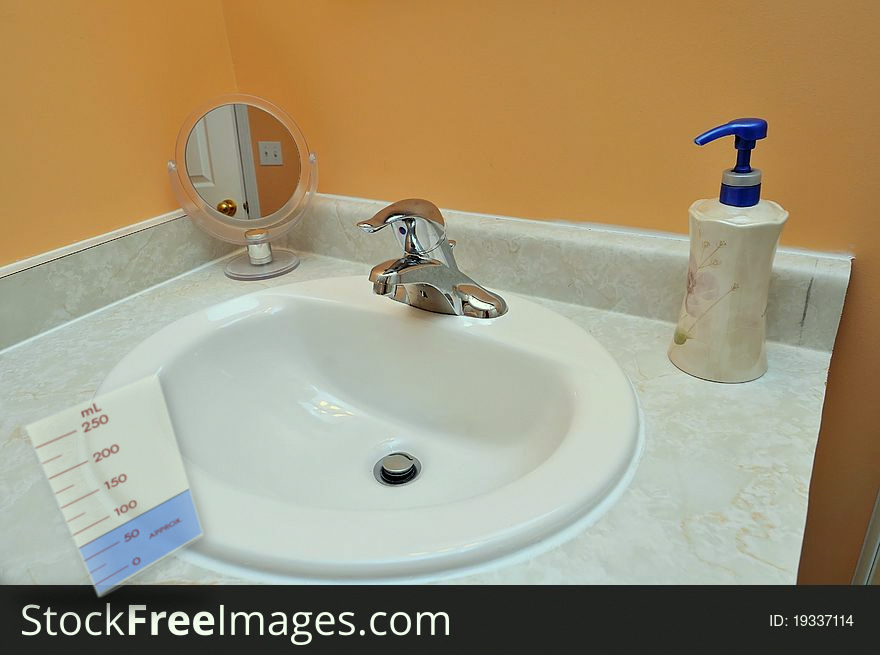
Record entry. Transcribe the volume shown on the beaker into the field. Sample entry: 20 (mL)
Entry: 75 (mL)
